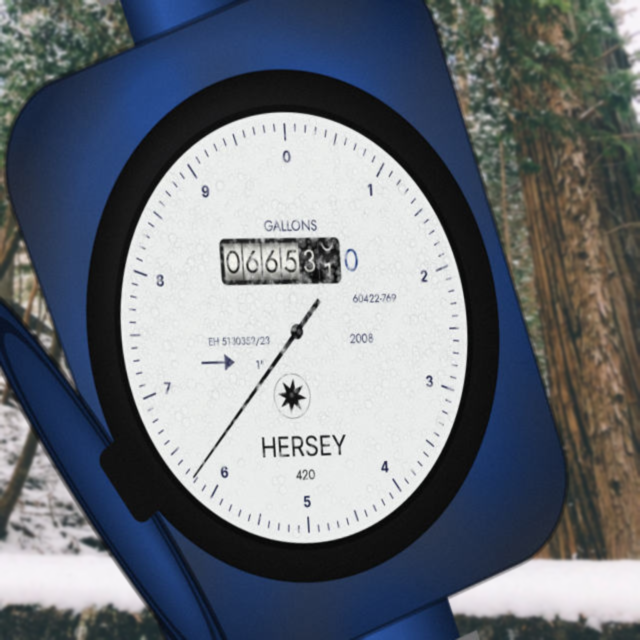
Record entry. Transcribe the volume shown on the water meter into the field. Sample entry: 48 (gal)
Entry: 665306.2 (gal)
